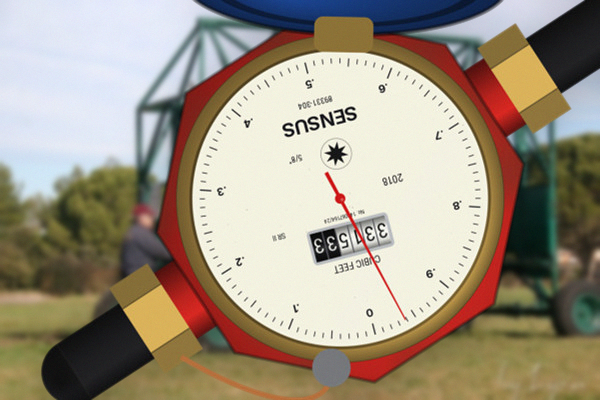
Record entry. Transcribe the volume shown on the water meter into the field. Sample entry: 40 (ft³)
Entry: 331532.96 (ft³)
